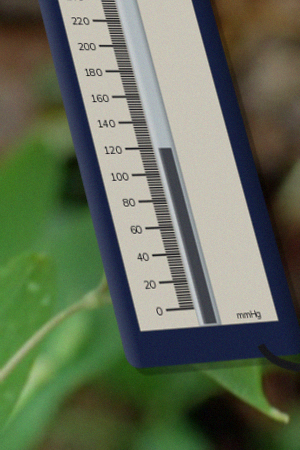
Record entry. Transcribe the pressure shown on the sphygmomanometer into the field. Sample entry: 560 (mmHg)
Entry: 120 (mmHg)
